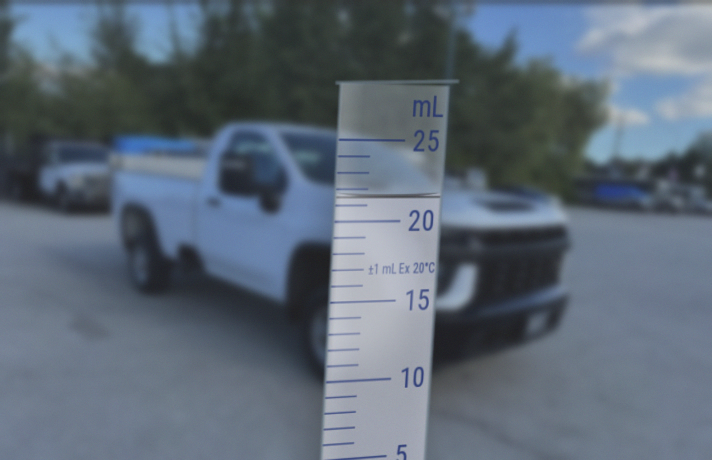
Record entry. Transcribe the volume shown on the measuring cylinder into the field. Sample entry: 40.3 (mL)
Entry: 21.5 (mL)
